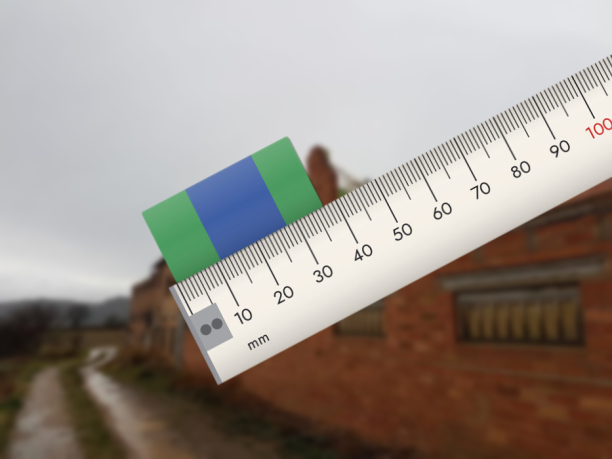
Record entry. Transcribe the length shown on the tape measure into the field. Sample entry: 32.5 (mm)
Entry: 37 (mm)
